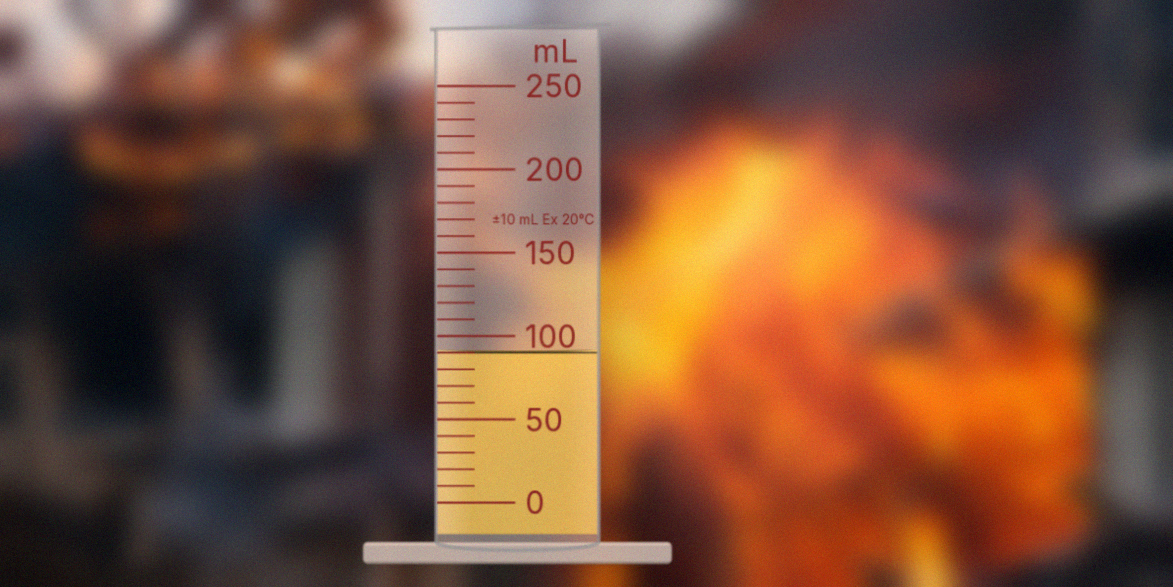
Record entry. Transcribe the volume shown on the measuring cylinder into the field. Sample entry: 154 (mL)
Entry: 90 (mL)
